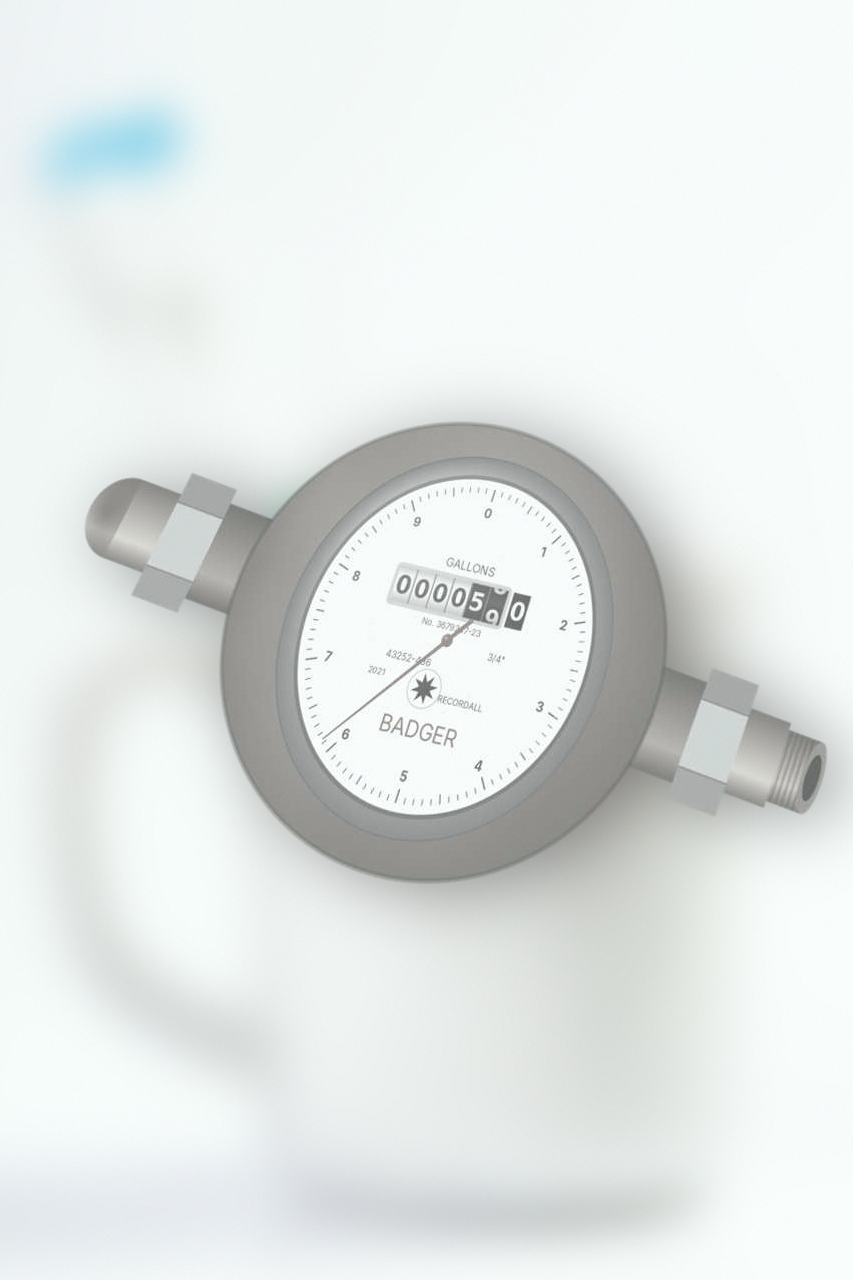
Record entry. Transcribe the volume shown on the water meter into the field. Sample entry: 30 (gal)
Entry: 586.1 (gal)
